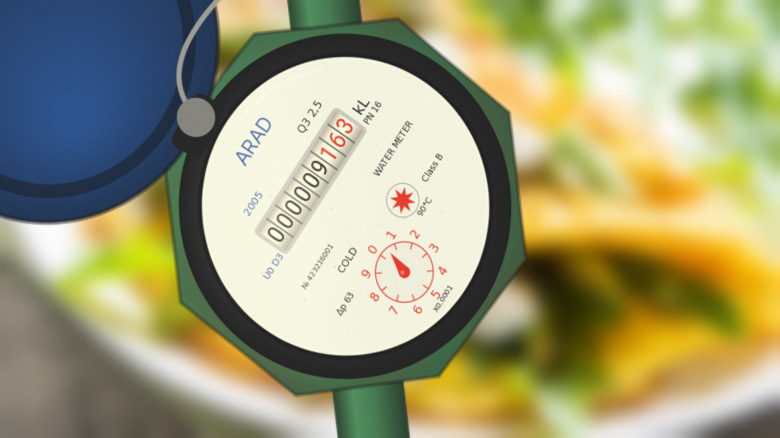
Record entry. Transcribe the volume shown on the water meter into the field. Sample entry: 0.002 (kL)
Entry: 9.1630 (kL)
